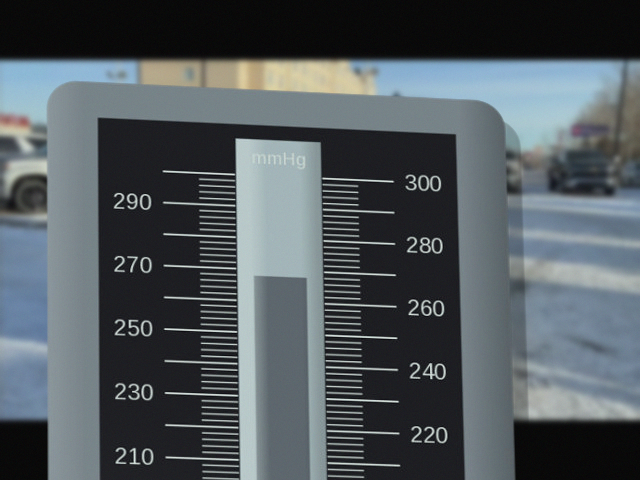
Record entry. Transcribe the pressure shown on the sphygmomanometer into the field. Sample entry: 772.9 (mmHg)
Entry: 268 (mmHg)
